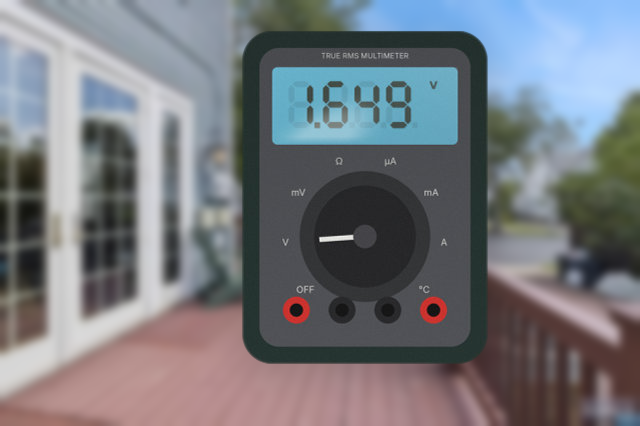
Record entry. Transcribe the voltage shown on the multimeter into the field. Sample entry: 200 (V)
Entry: 1.649 (V)
